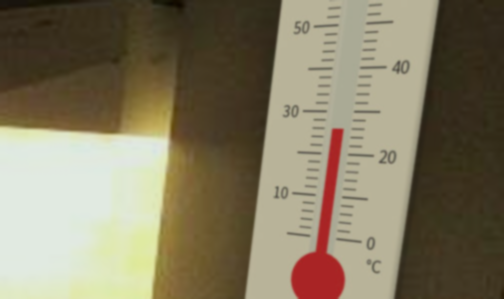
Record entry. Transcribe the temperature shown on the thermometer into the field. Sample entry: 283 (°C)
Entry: 26 (°C)
